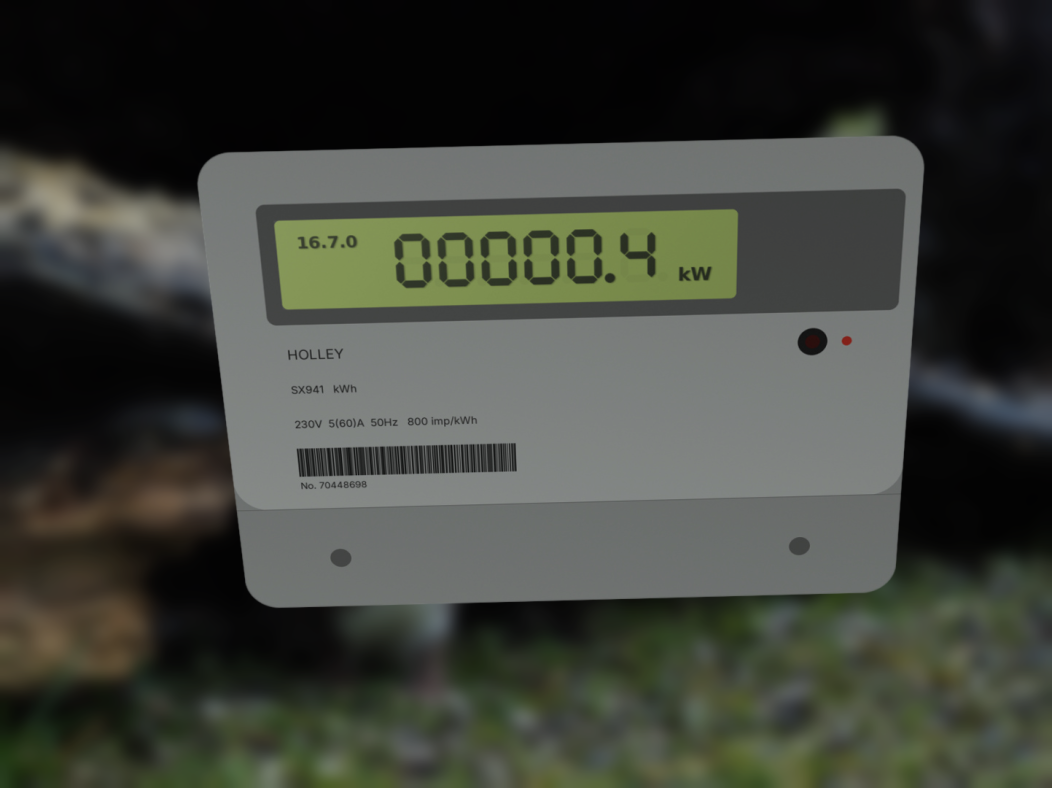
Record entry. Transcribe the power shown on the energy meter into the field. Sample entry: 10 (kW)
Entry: 0.4 (kW)
